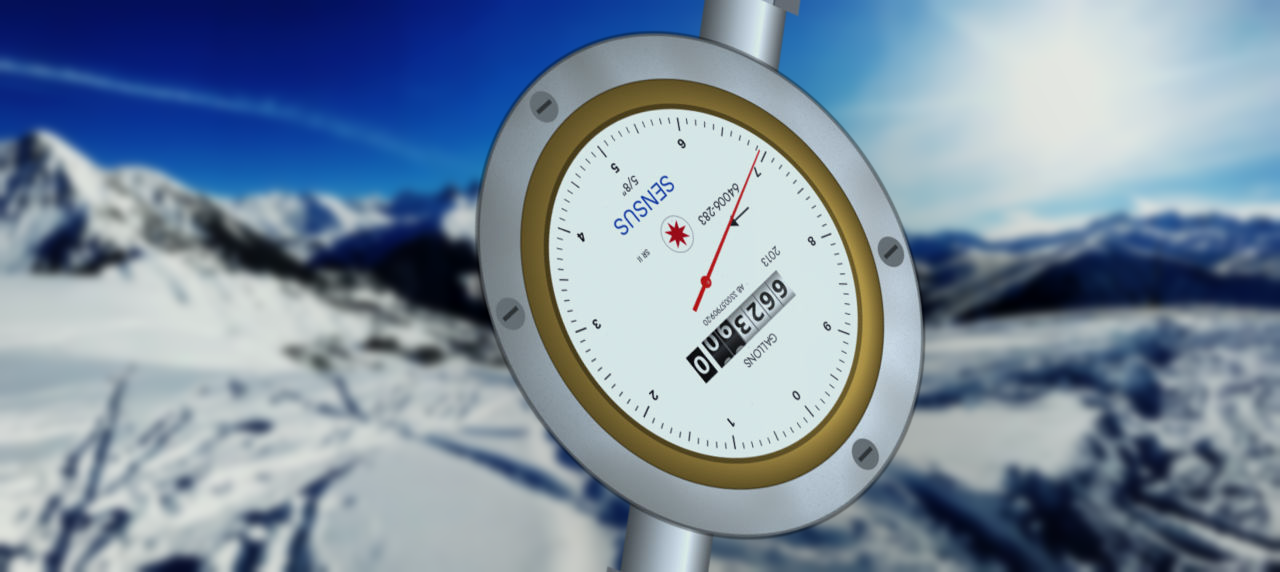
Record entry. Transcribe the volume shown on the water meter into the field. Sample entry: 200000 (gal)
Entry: 6623896.9 (gal)
